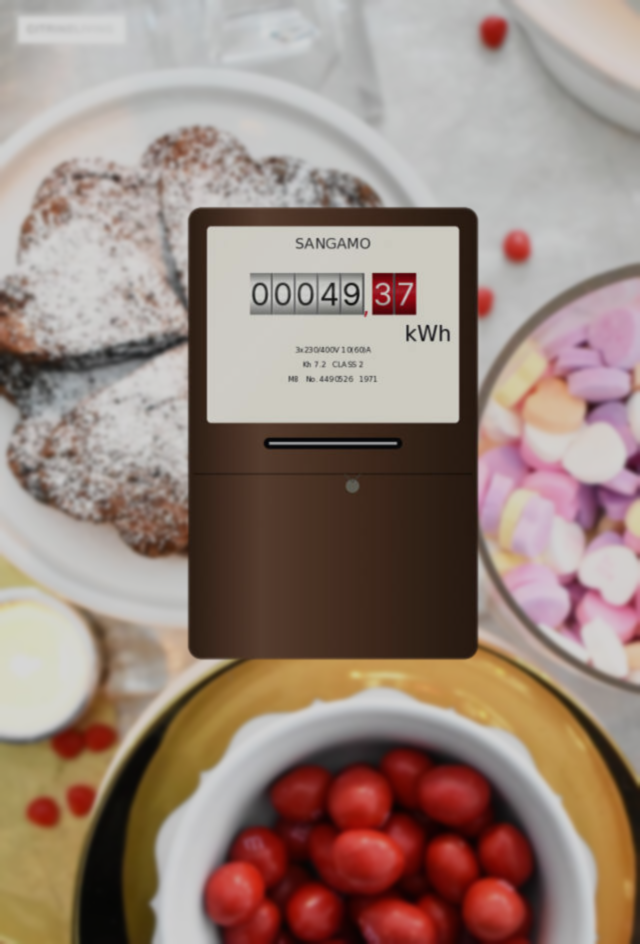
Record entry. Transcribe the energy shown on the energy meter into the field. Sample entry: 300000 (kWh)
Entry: 49.37 (kWh)
